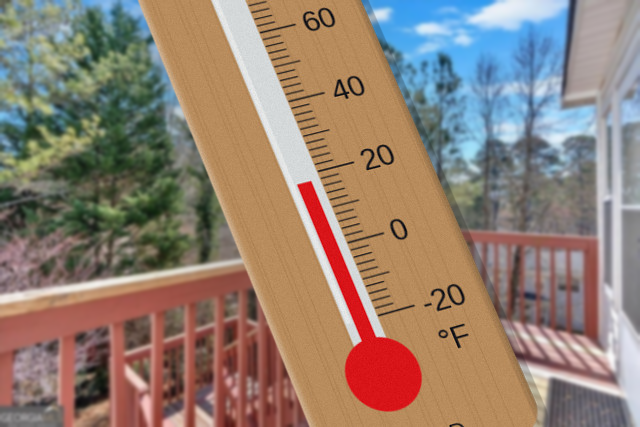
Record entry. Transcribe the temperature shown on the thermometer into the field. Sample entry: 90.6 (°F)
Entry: 18 (°F)
